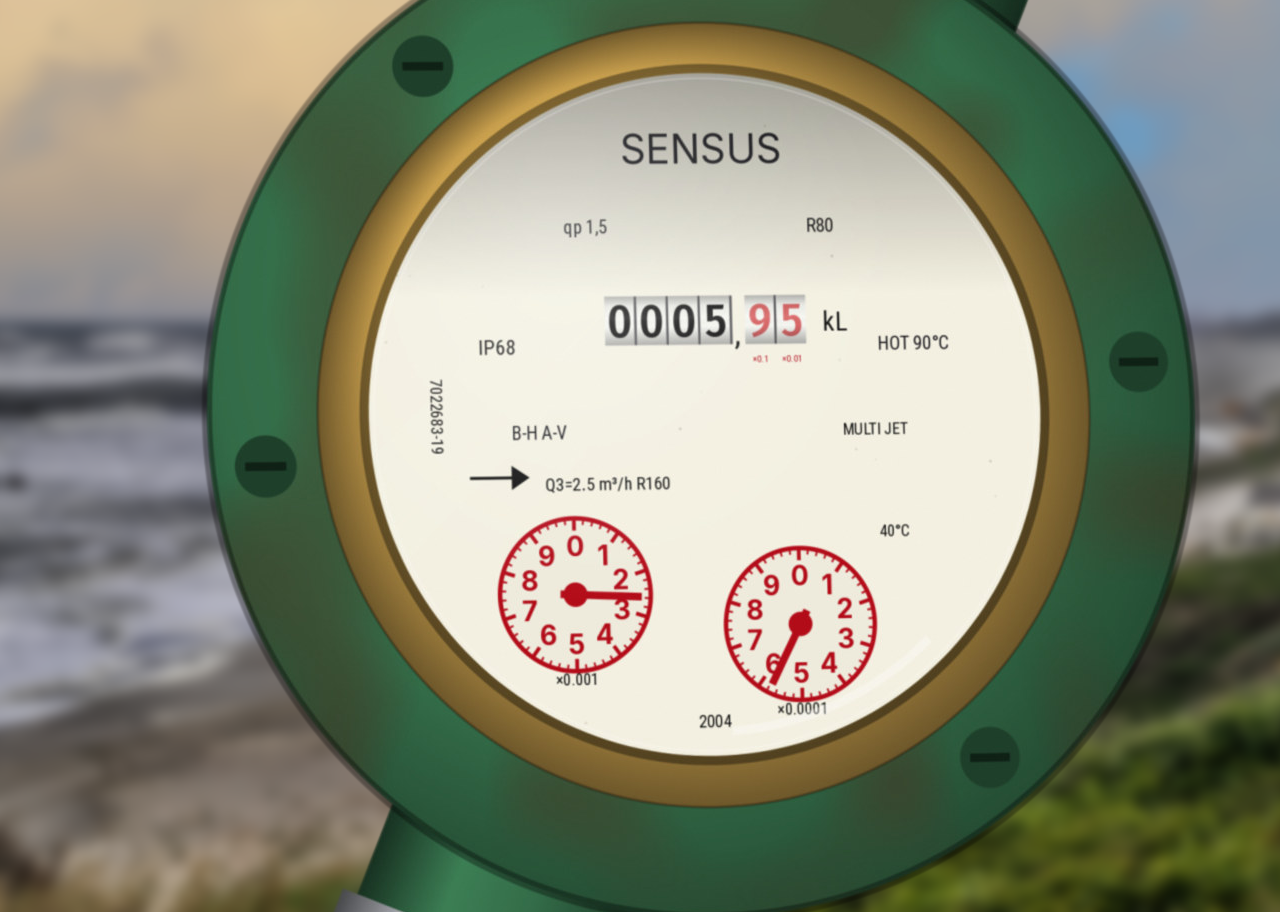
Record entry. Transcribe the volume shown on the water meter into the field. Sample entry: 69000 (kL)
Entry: 5.9525 (kL)
